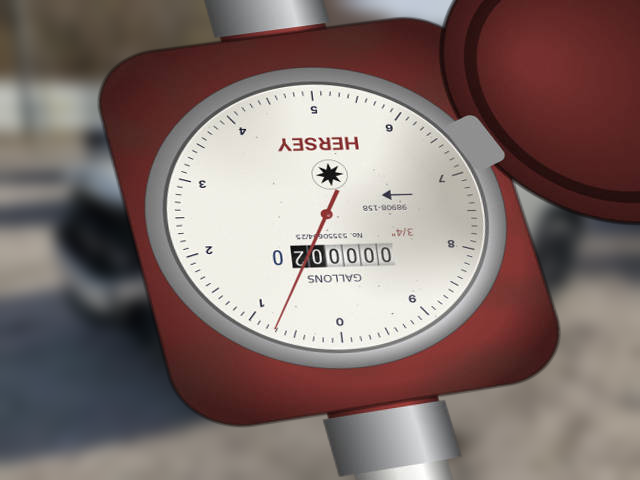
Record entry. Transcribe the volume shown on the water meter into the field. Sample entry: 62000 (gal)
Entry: 20.7 (gal)
